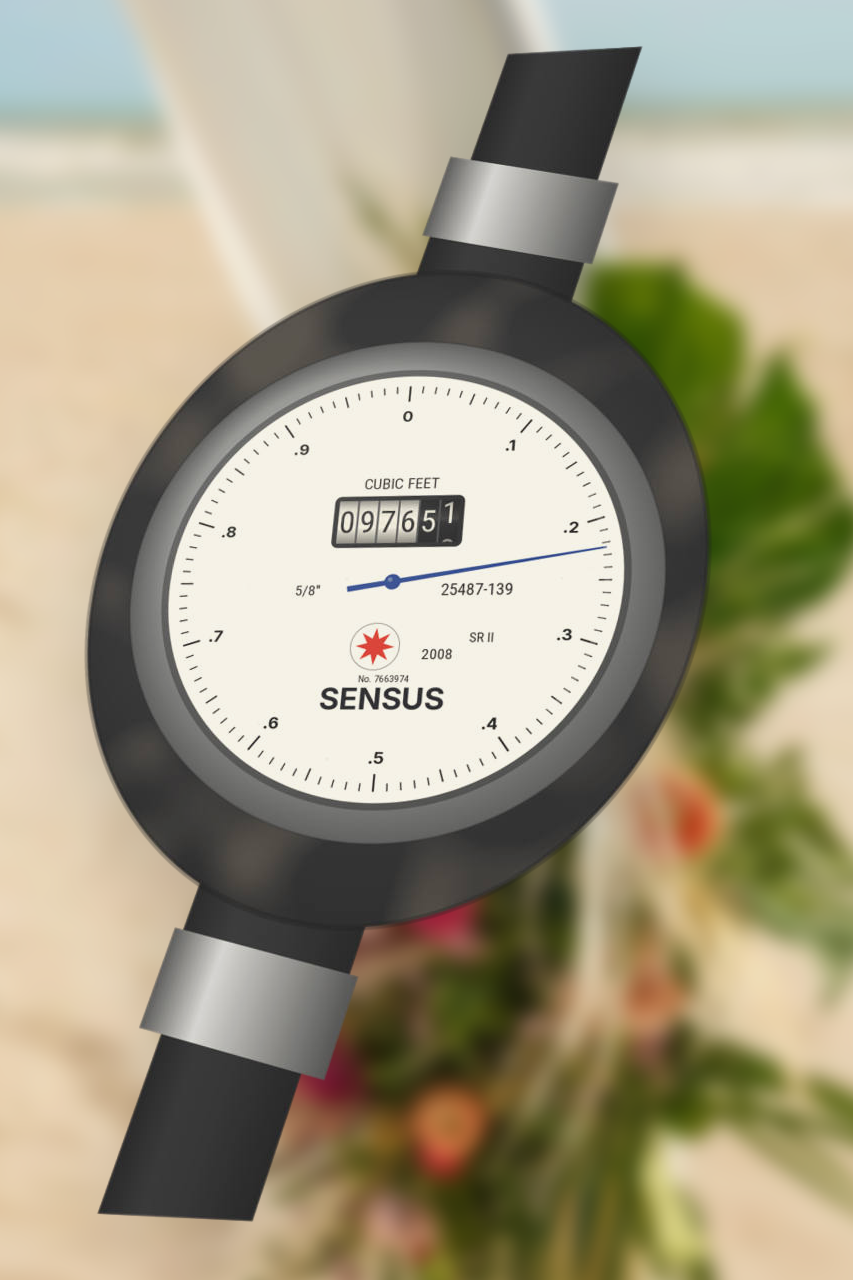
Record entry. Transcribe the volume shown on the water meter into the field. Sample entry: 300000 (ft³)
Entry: 97651.22 (ft³)
